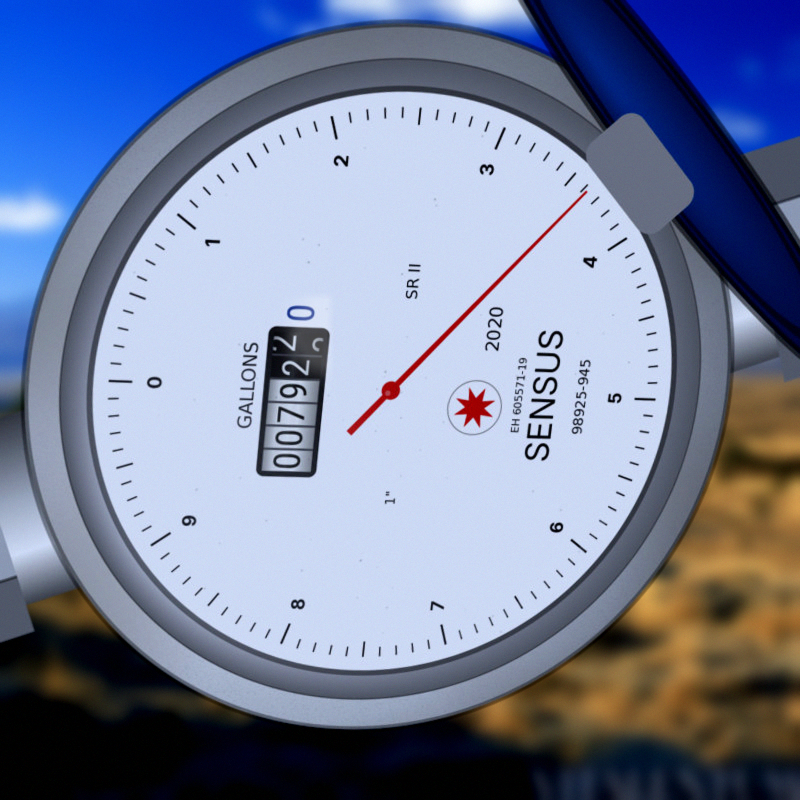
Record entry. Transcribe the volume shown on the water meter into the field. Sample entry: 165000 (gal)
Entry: 79223.6 (gal)
